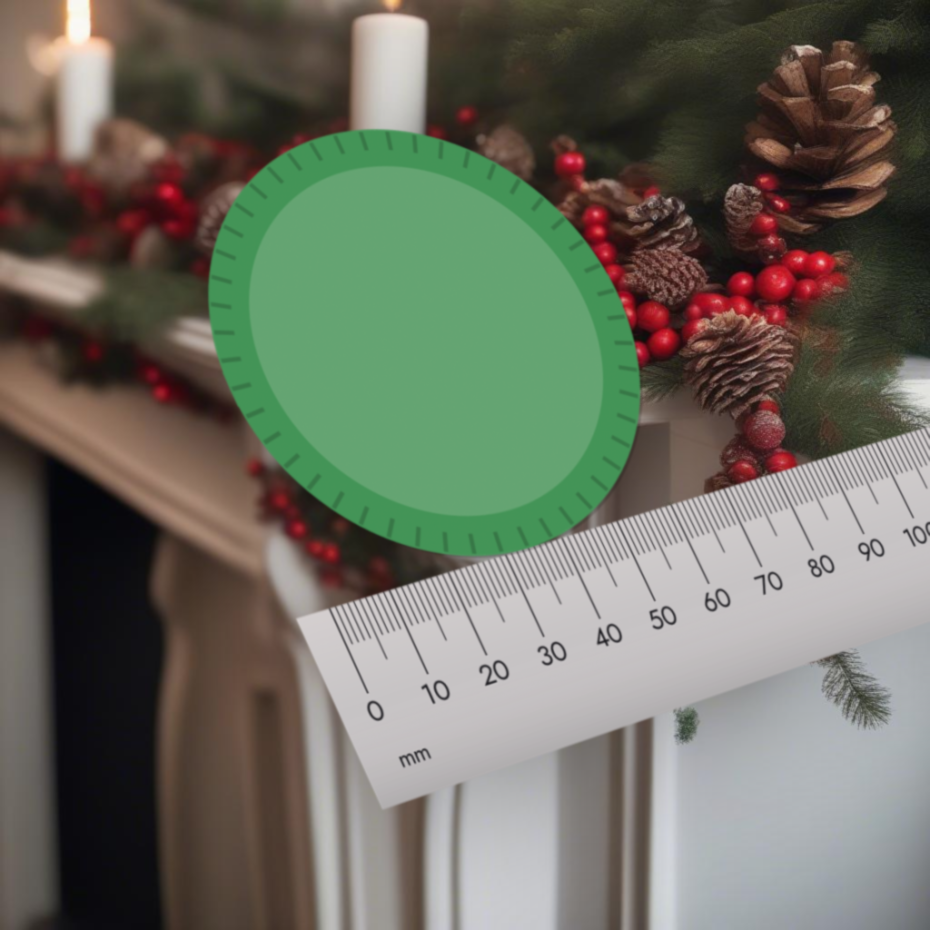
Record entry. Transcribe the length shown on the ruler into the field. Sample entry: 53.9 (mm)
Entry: 68 (mm)
